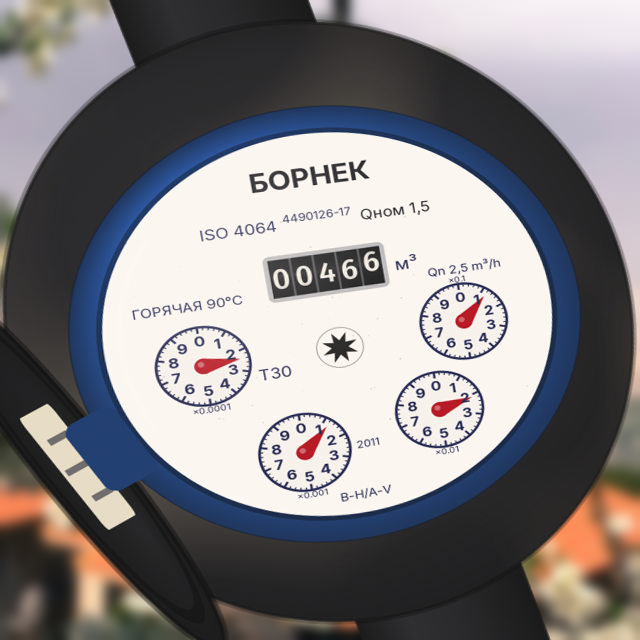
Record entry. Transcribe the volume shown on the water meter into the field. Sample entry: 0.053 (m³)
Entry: 466.1212 (m³)
